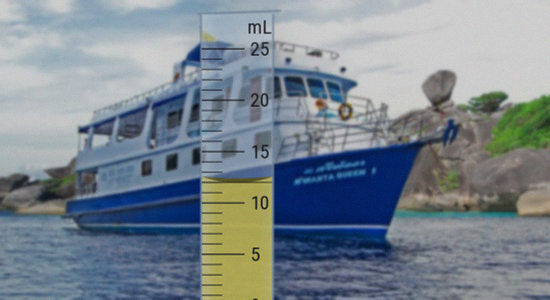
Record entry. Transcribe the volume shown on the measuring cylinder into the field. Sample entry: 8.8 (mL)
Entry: 12 (mL)
